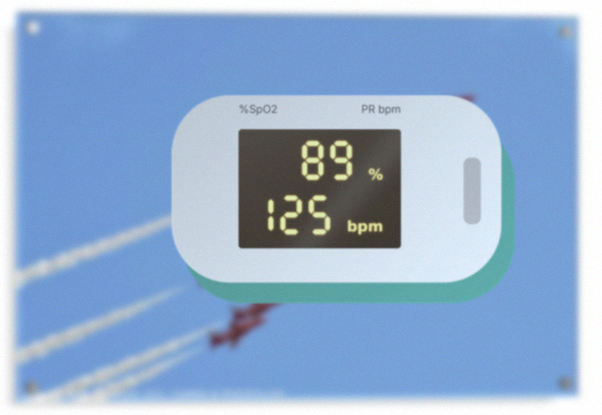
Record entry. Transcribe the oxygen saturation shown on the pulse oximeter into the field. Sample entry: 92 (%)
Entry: 89 (%)
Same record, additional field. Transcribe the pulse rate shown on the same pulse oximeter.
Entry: 125 (bpm)
